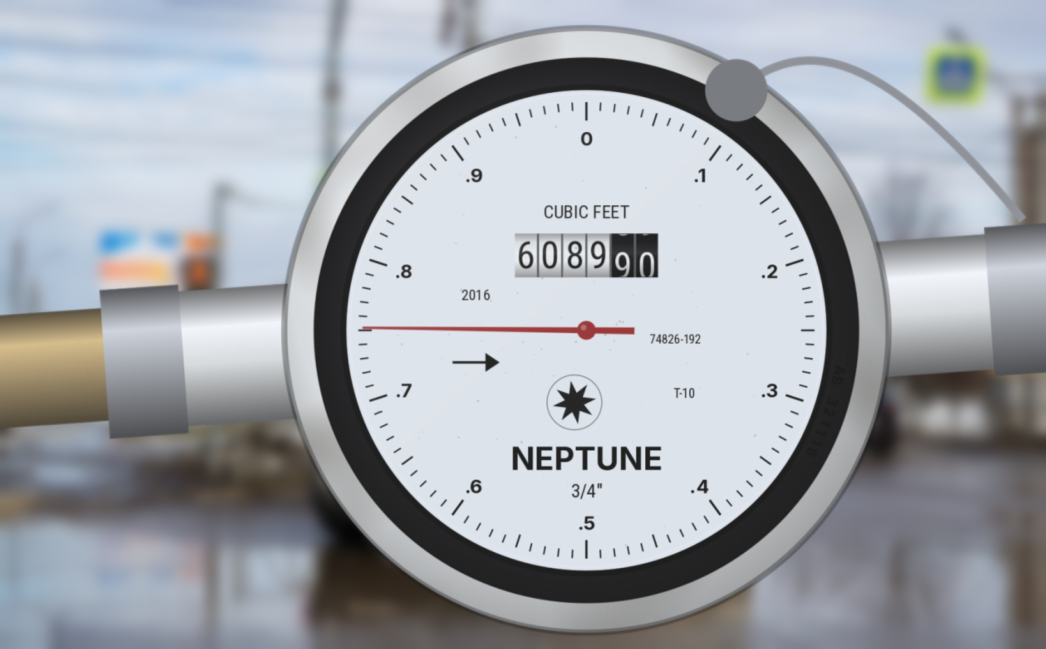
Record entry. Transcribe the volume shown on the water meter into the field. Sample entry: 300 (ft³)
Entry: 608989.75 (ft³)
